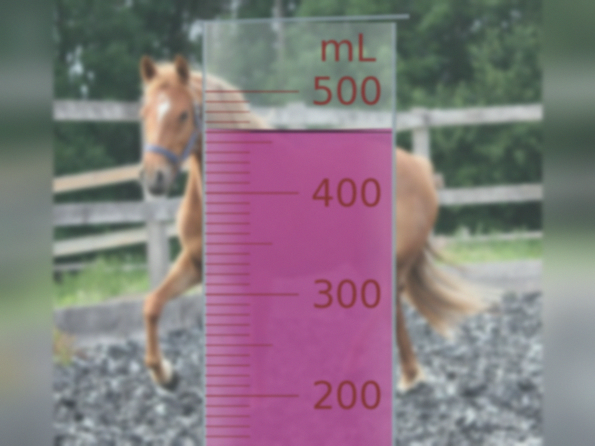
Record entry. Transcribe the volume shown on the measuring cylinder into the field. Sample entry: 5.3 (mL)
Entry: 460 (mL)
